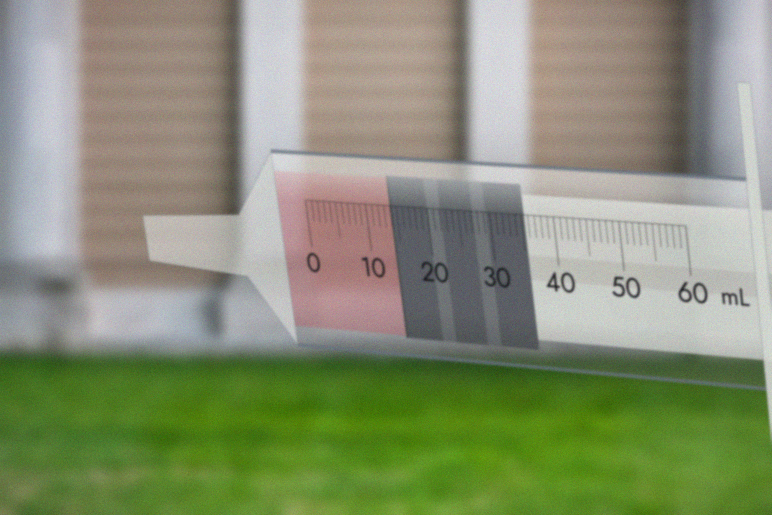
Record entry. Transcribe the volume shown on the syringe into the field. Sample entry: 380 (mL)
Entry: 14 (mL)
